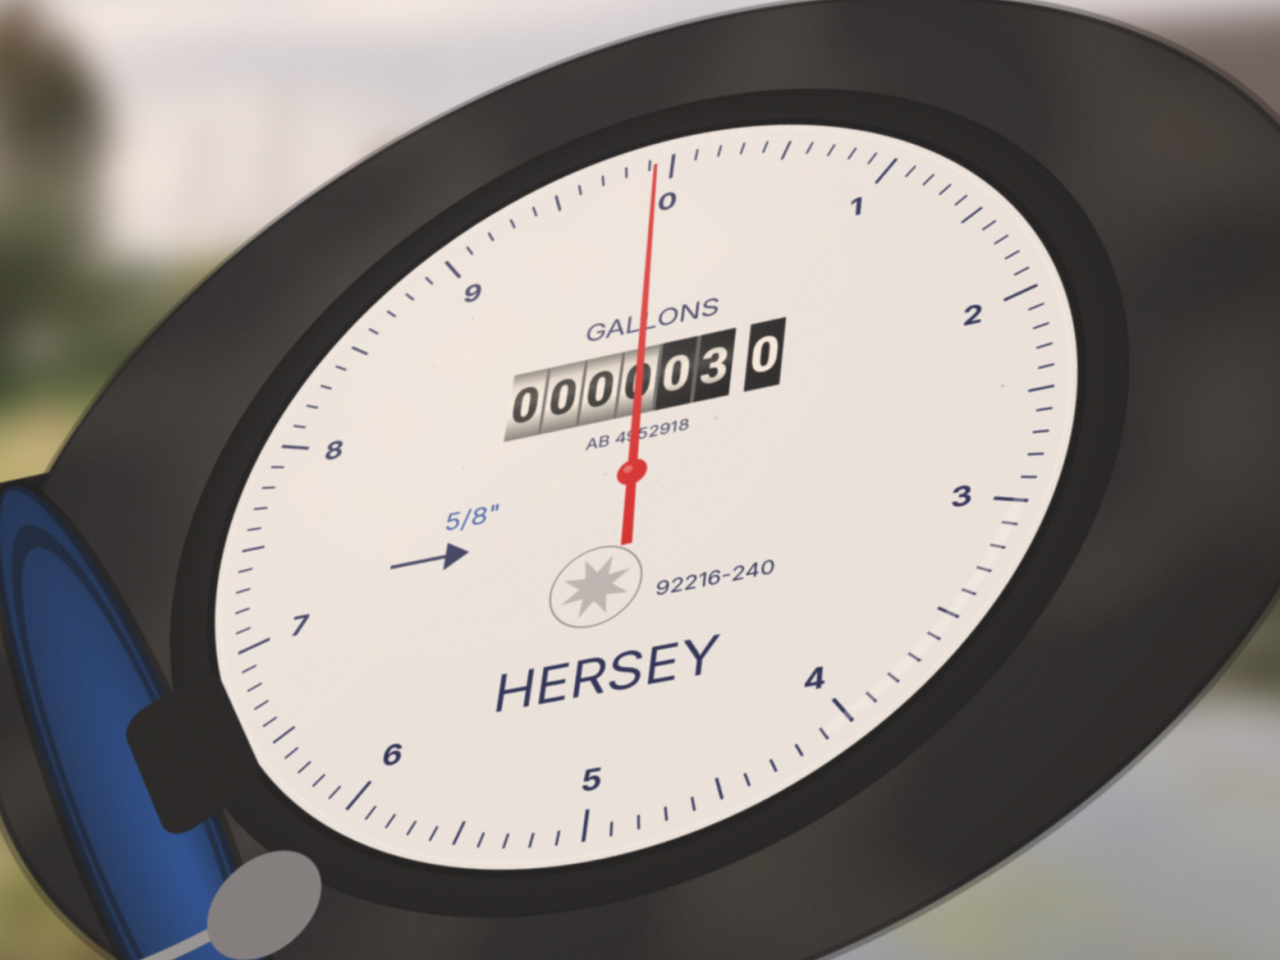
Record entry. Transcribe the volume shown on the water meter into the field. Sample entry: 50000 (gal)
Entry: 29.9 (gal)
